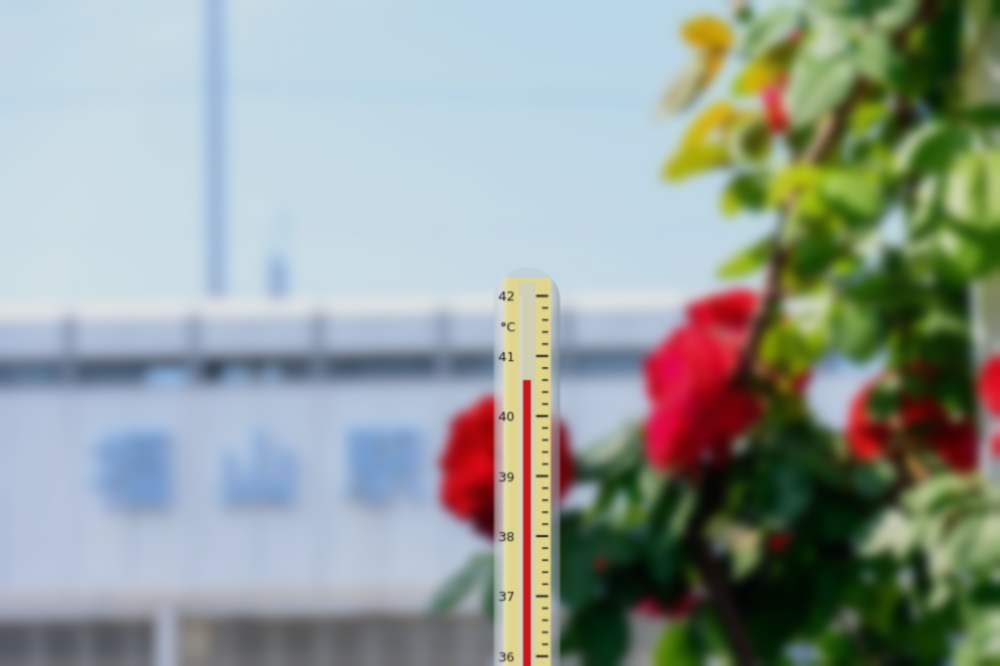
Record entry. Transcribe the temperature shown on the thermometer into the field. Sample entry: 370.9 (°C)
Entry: 40.6 (°C)
